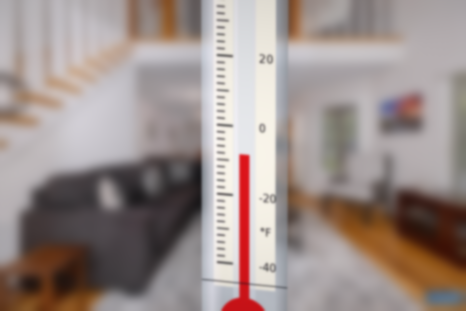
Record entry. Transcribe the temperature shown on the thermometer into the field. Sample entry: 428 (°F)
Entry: -8 (°F)
